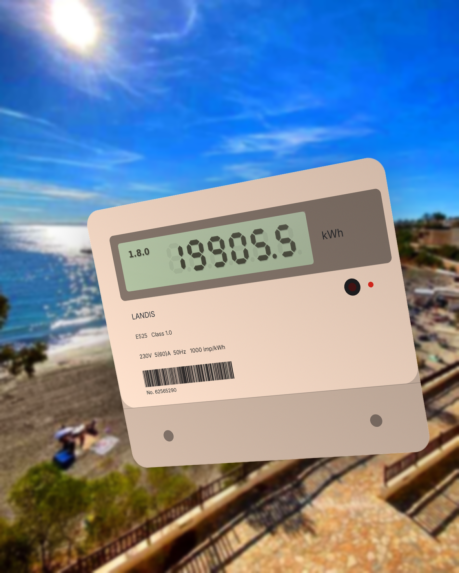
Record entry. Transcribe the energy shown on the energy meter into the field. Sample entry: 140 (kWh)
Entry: 19905.5 (kWh)
